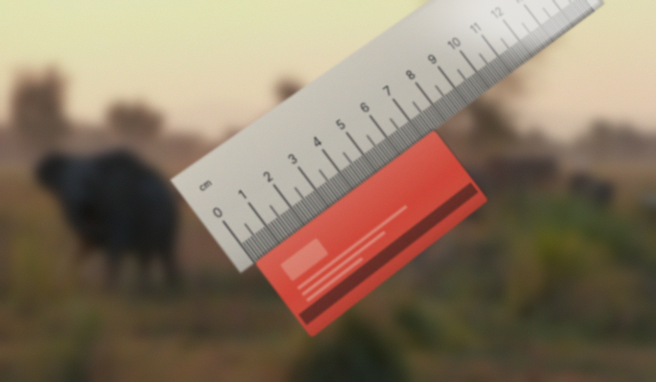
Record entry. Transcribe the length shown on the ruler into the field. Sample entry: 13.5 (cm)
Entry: 7.5 (cm)
